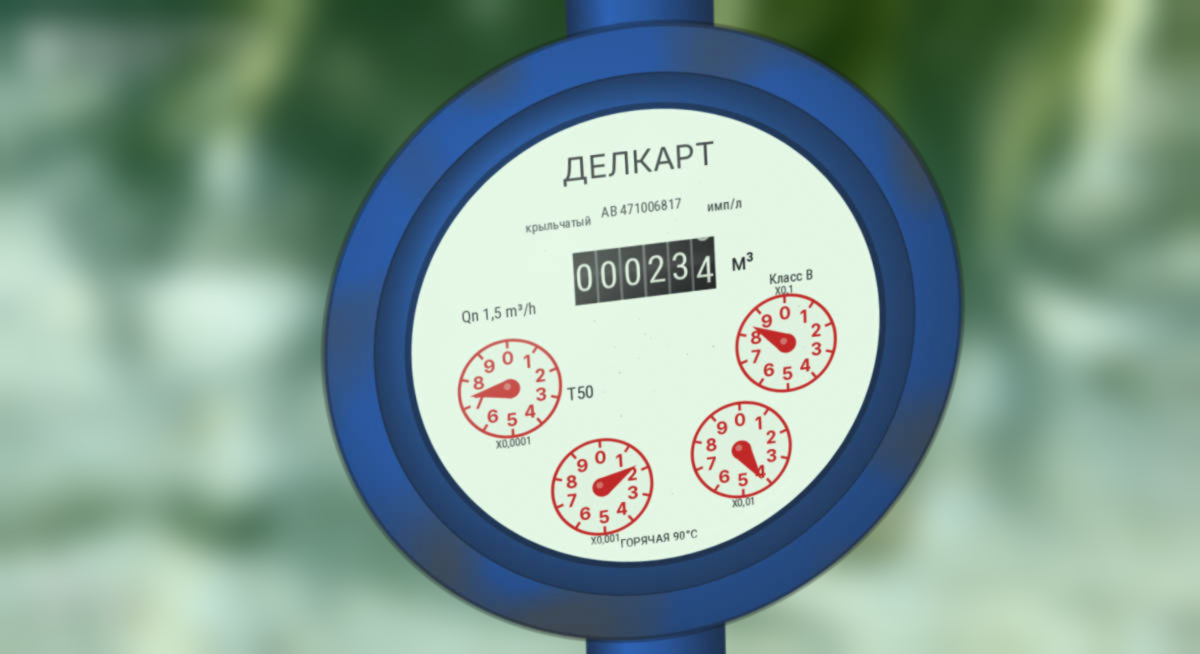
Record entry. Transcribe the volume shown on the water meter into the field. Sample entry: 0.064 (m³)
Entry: 233.8417 (m³)
